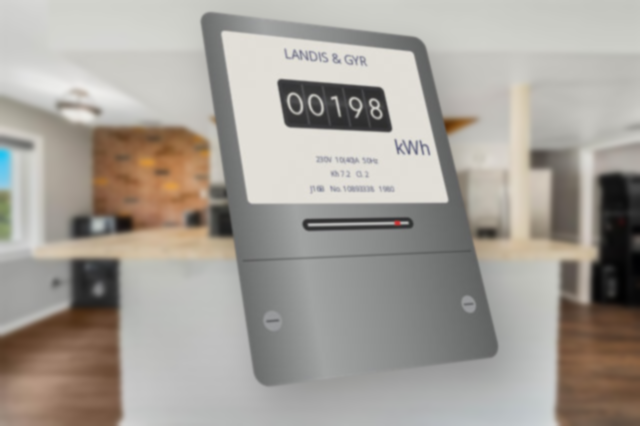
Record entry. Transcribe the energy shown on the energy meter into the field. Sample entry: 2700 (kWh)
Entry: 198 (kWh)
